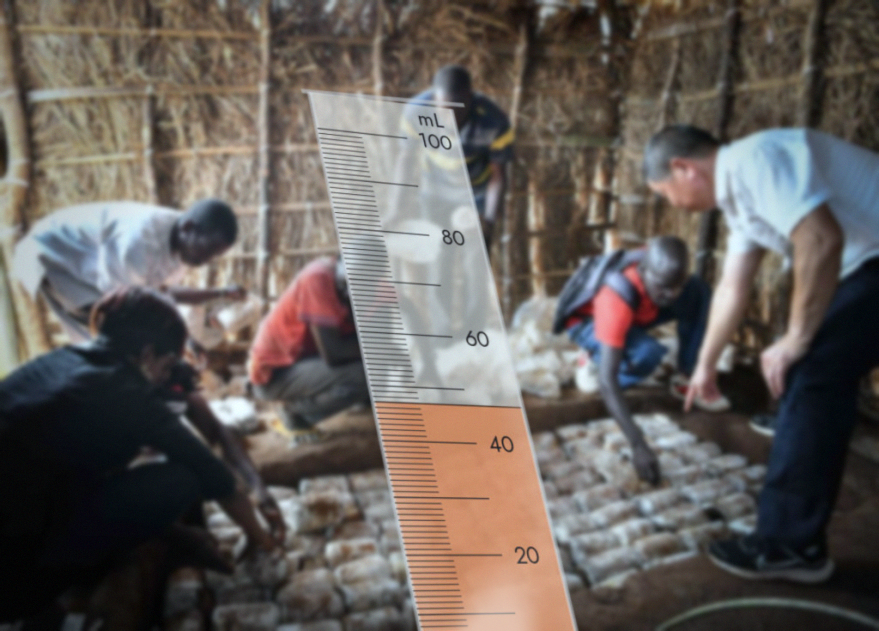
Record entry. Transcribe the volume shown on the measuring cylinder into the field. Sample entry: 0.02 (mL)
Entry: 47 (mL)
